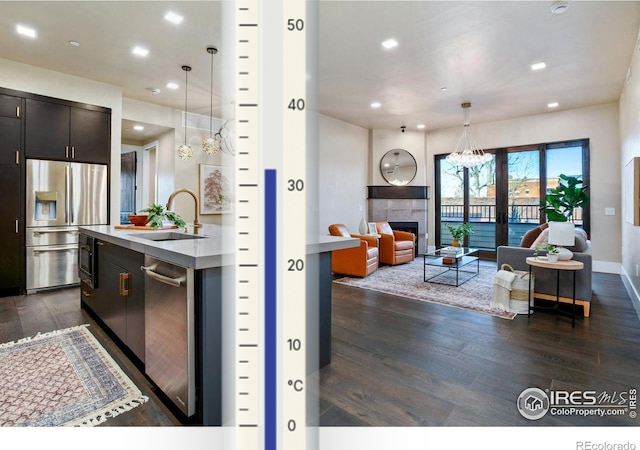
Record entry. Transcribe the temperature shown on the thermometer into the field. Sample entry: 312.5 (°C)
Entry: 32 (°C)
